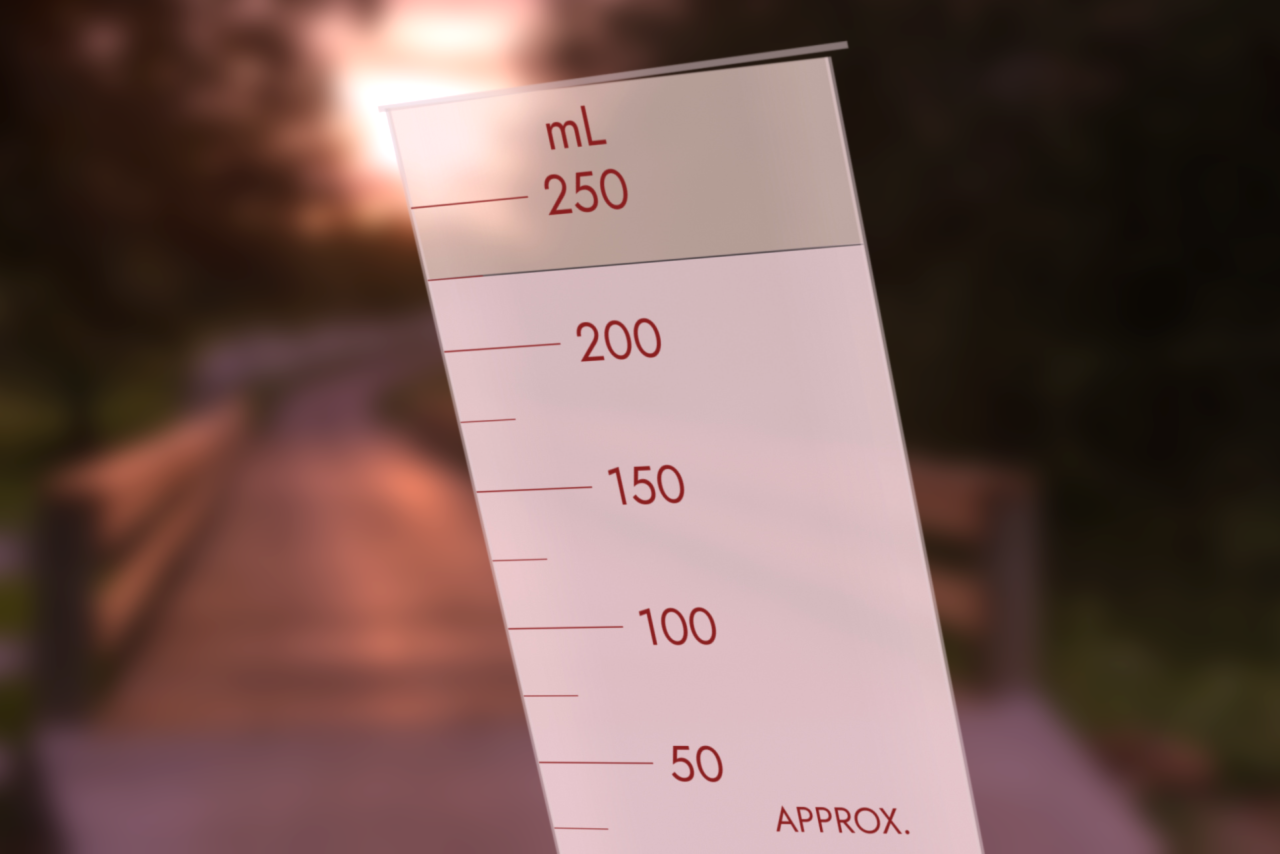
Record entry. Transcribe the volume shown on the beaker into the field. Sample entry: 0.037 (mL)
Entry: 225 (mL)
